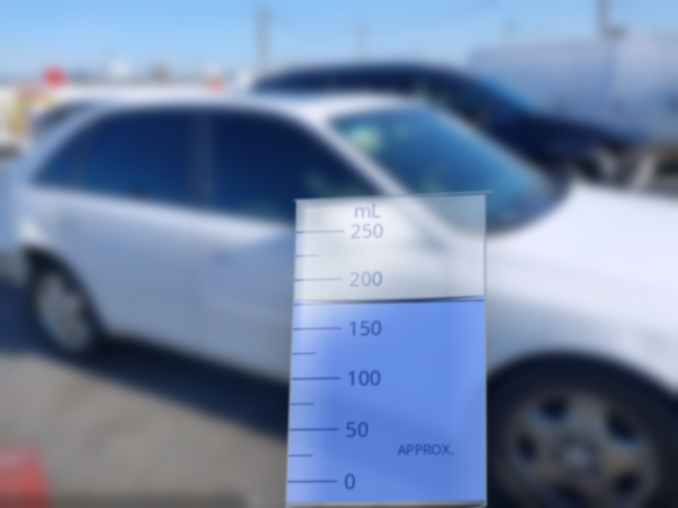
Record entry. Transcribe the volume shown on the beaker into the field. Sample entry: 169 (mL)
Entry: 175 (mL)
